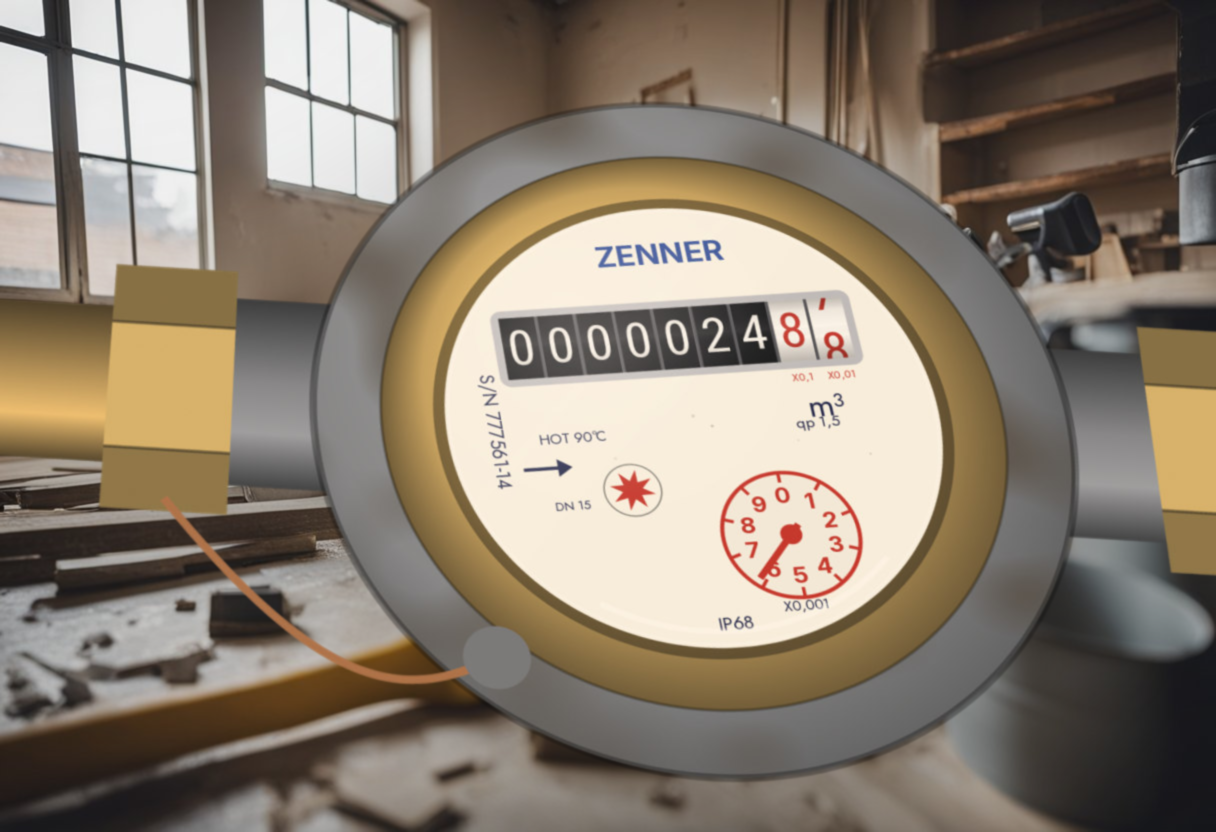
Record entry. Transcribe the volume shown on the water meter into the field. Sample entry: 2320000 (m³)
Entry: 24.876 (m³)
